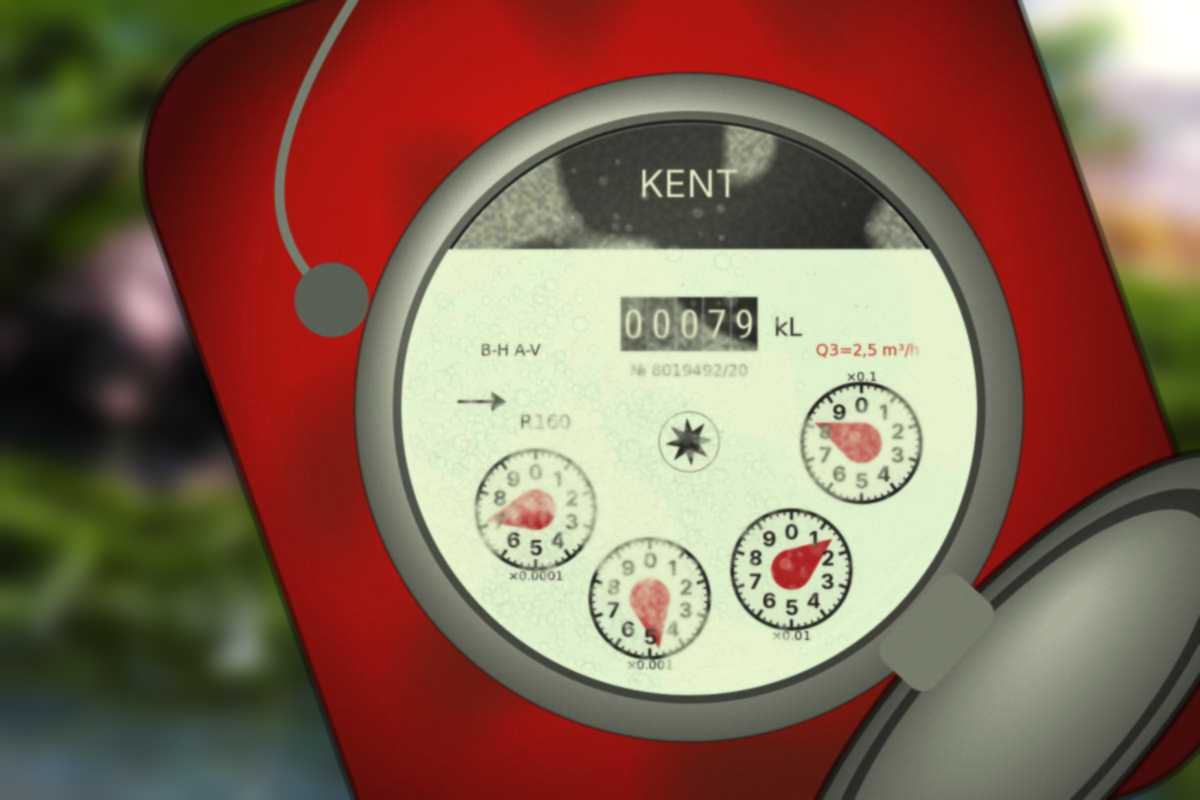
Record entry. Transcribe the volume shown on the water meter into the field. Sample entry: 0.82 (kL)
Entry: 79.8147 (kL)
